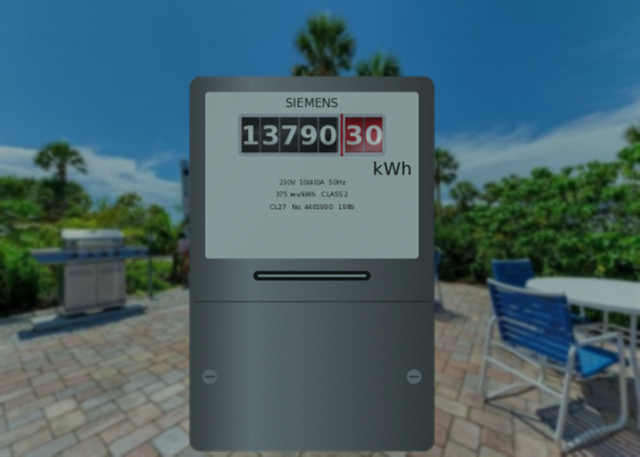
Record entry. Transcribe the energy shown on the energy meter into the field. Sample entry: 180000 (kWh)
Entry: 13790.30 (kWh)
